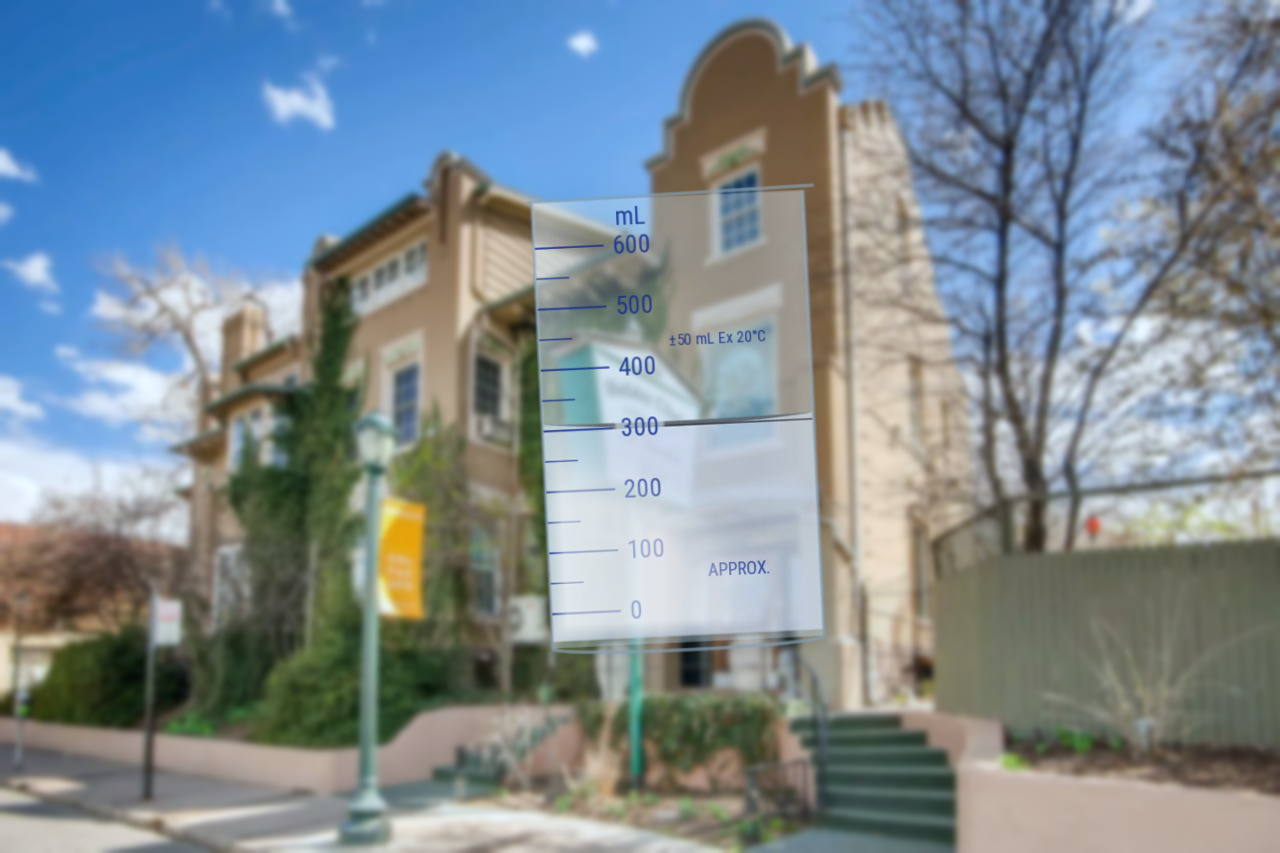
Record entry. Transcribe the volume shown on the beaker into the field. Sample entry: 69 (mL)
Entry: 300 (mL)
